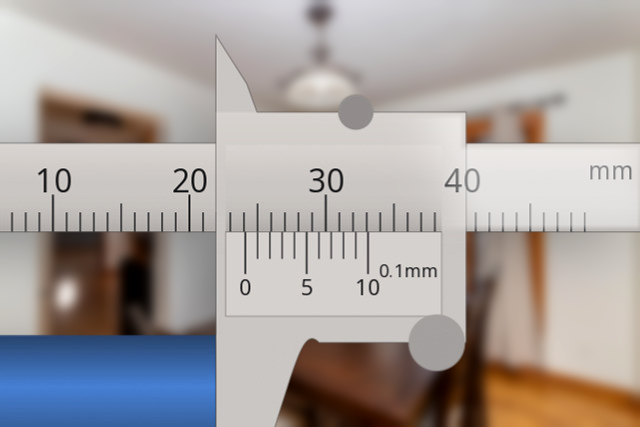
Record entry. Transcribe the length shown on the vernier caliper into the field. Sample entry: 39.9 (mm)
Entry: 24.1 (mm)
